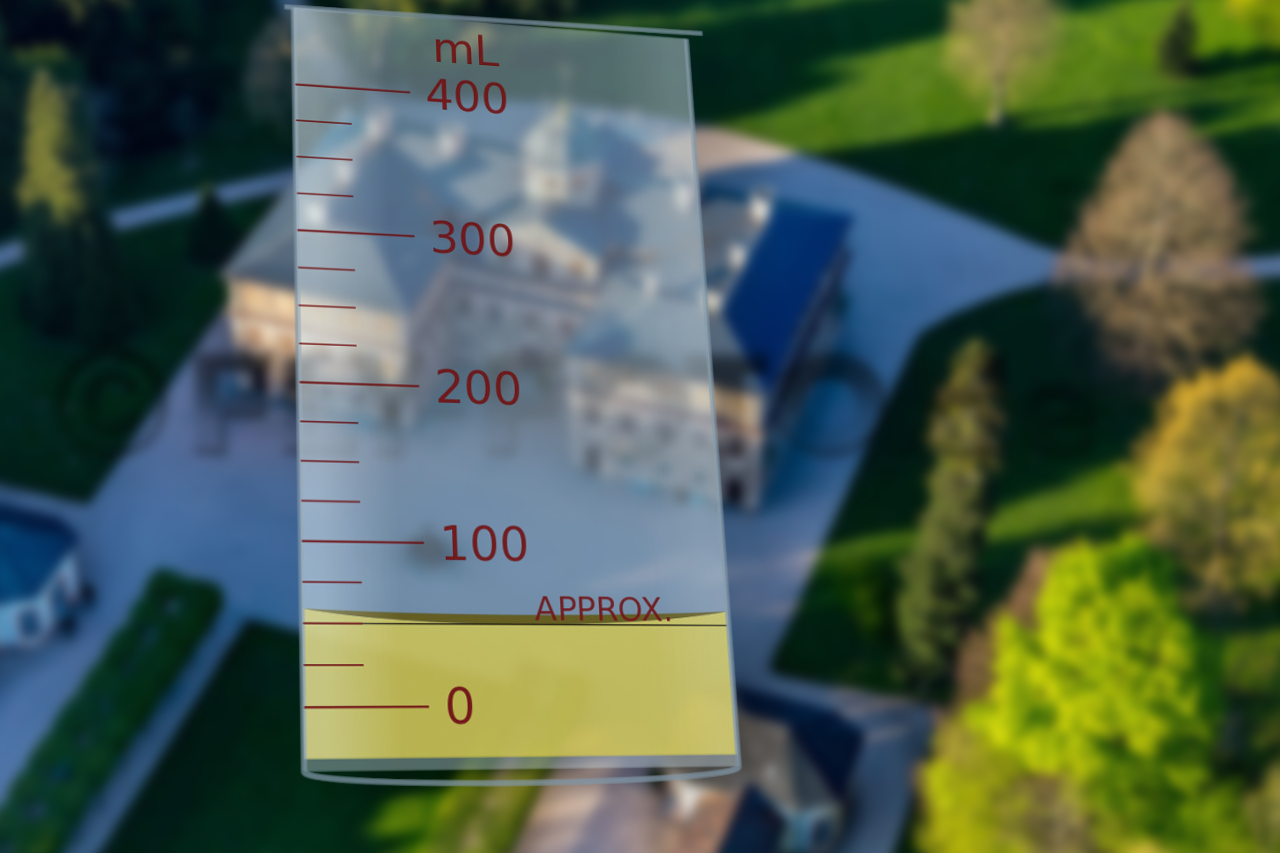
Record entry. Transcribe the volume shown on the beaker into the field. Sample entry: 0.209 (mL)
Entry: 50 (mL)
